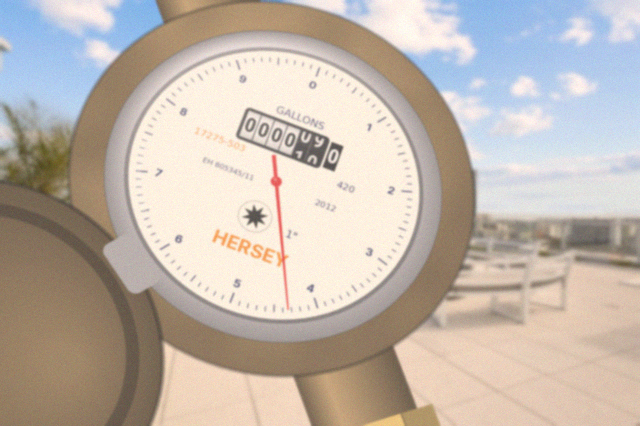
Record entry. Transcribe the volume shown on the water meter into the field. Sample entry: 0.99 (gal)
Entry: 94.3 (gal)
